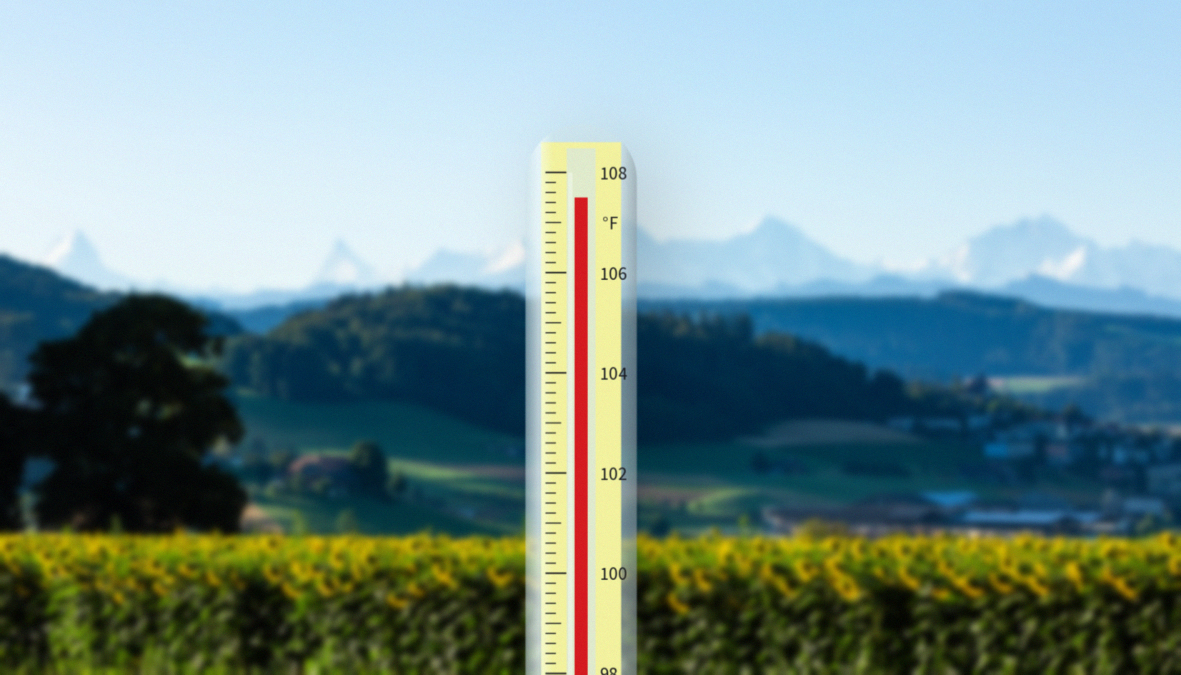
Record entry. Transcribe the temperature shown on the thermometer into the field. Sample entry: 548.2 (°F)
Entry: 107.5 (°F)
